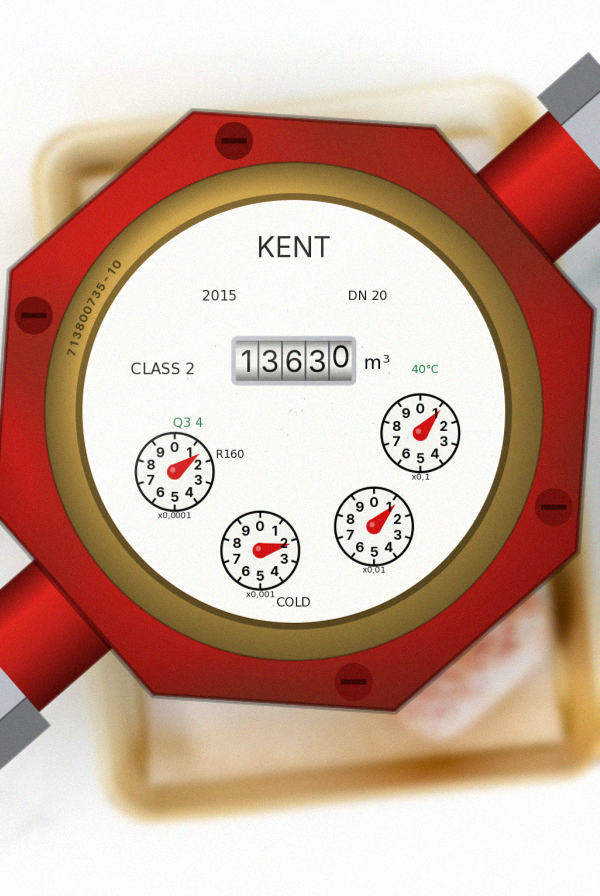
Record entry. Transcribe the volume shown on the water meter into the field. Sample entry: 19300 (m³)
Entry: 13630.1121 (m³)
